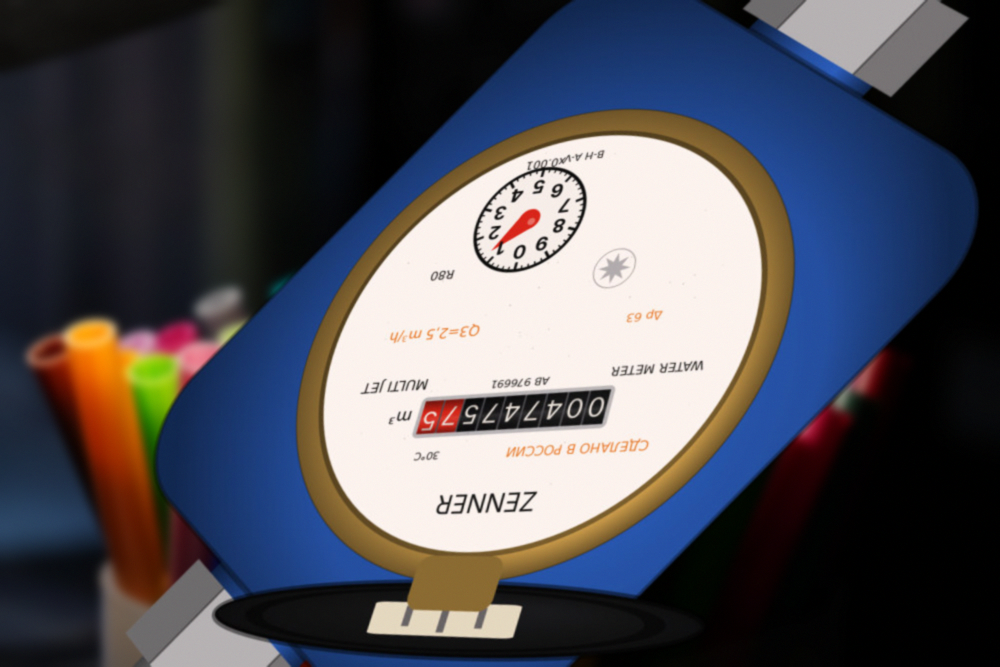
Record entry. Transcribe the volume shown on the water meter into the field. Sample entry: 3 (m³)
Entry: 47475.751 (m³)
